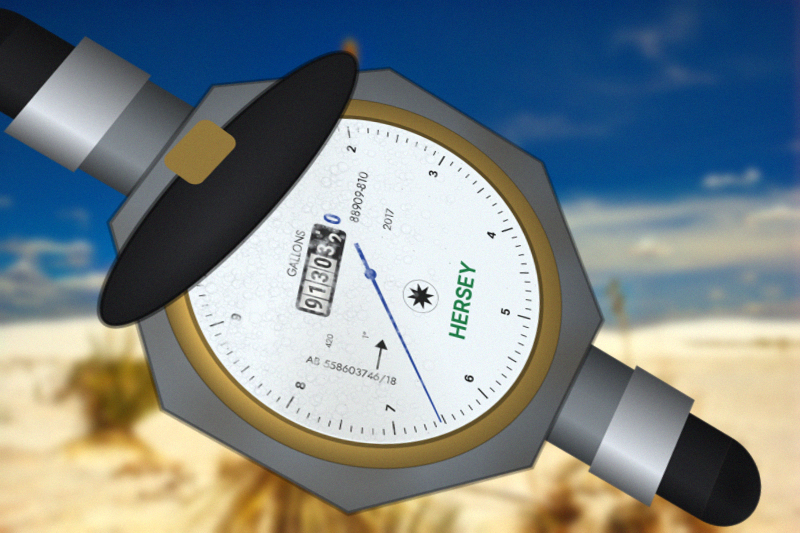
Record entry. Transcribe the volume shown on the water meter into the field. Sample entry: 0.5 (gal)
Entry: 9130316.5 (gal)
